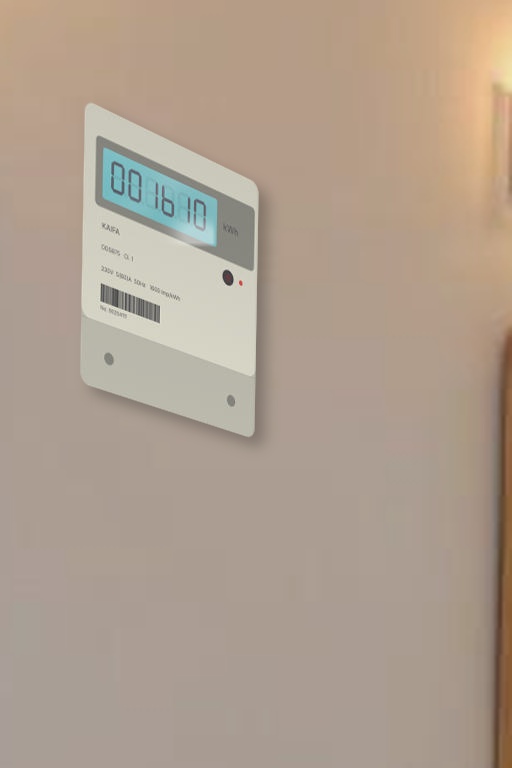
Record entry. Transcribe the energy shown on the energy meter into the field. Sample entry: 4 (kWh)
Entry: 1610 (kWh)
